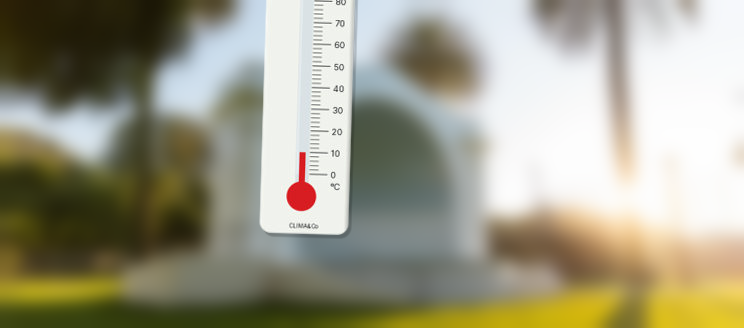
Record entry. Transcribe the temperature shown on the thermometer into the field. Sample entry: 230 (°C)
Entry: 10 (°C)
